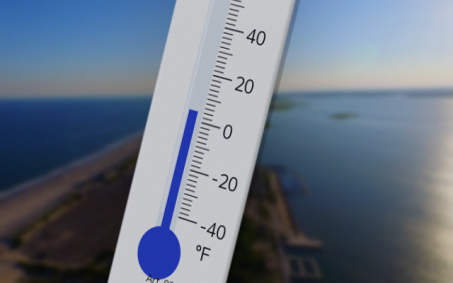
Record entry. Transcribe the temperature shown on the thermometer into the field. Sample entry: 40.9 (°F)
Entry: 4 (°F)
